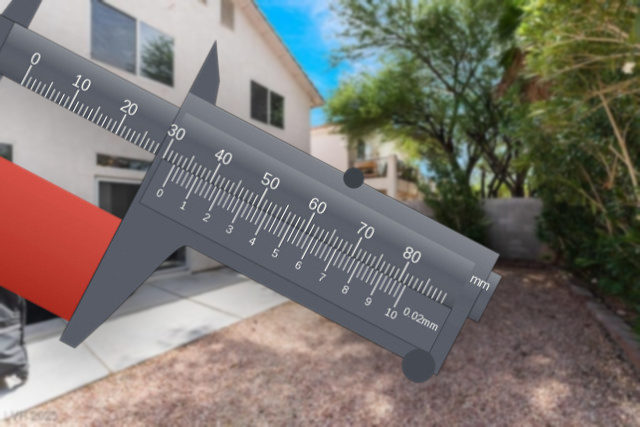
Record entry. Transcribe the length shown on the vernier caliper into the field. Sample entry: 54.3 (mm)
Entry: 32.5 (mm)
